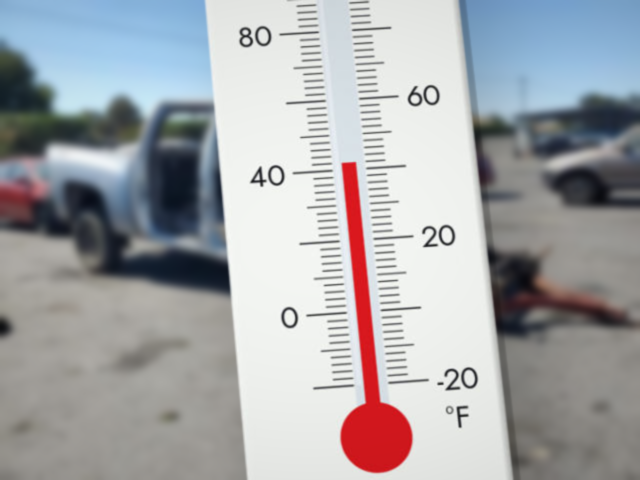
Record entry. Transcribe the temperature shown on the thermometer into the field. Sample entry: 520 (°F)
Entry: 42 (°F)
